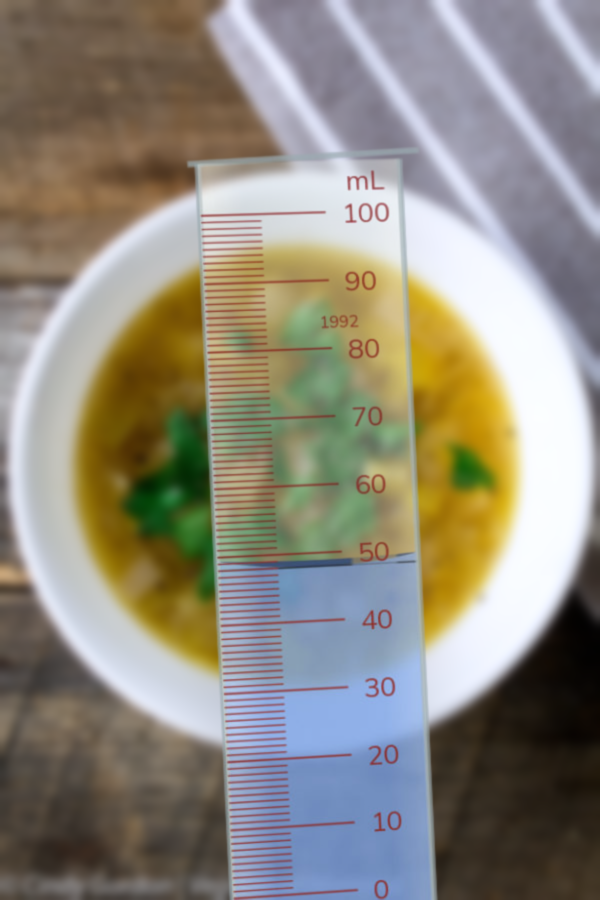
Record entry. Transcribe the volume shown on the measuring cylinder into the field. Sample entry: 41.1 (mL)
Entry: 48 (mL)
